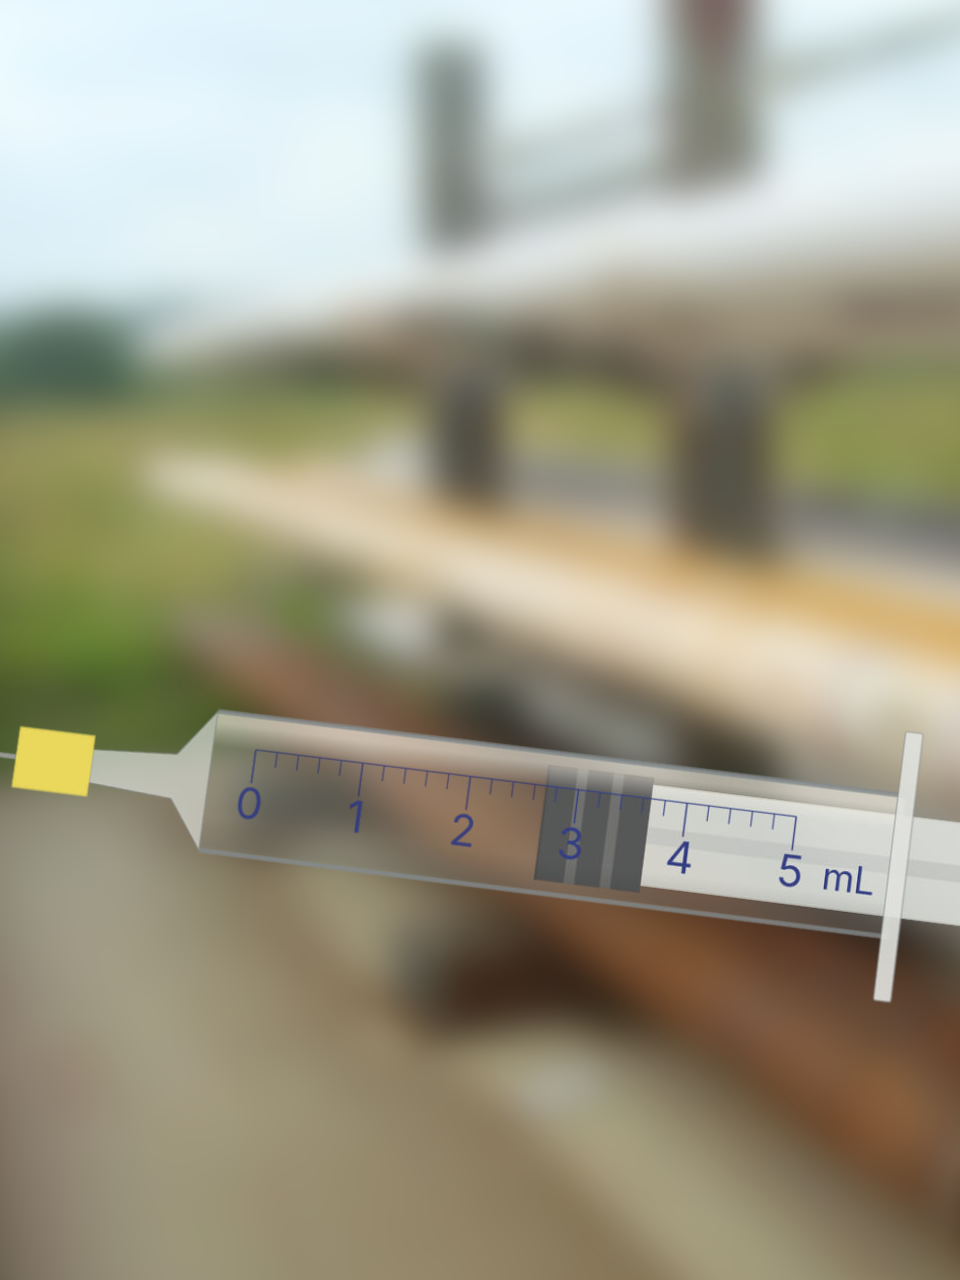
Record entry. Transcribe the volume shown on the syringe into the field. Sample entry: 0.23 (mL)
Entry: 2.7 (mL)
